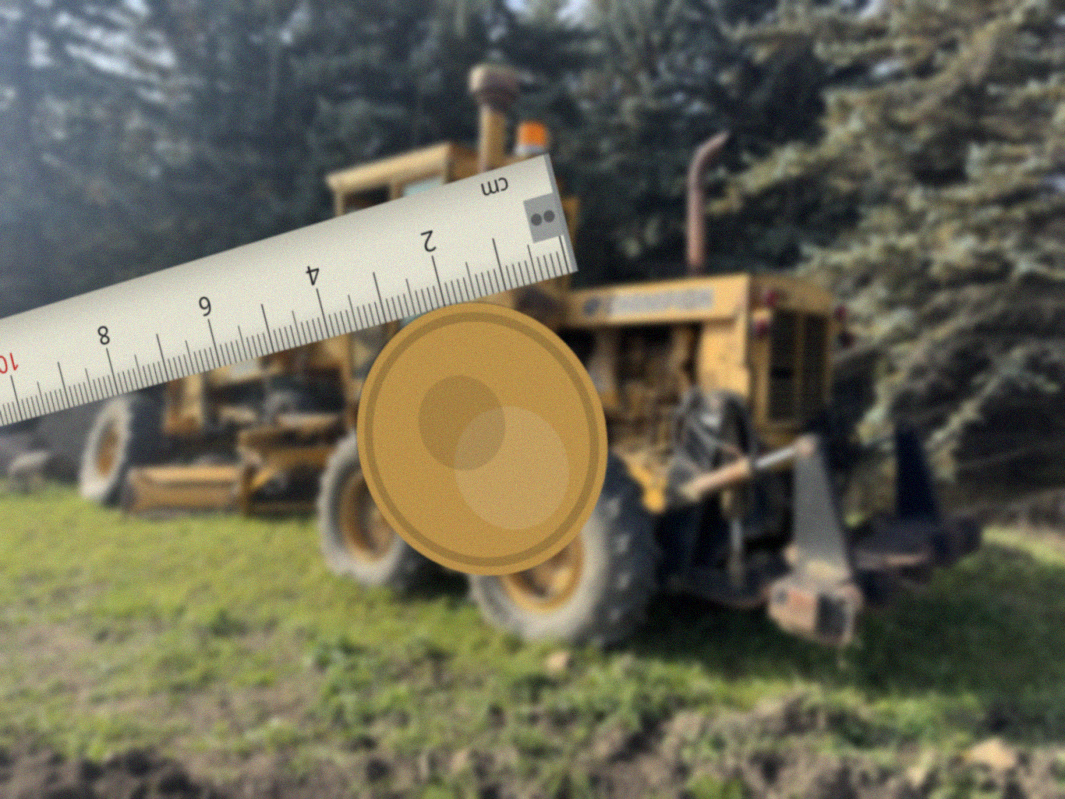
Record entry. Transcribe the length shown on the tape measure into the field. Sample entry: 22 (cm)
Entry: 4 (cm)
